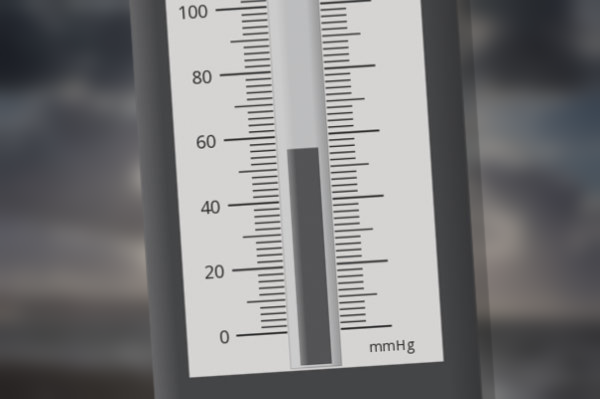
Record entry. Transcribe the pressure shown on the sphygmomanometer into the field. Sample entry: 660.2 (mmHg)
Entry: 56 (mmHg)
